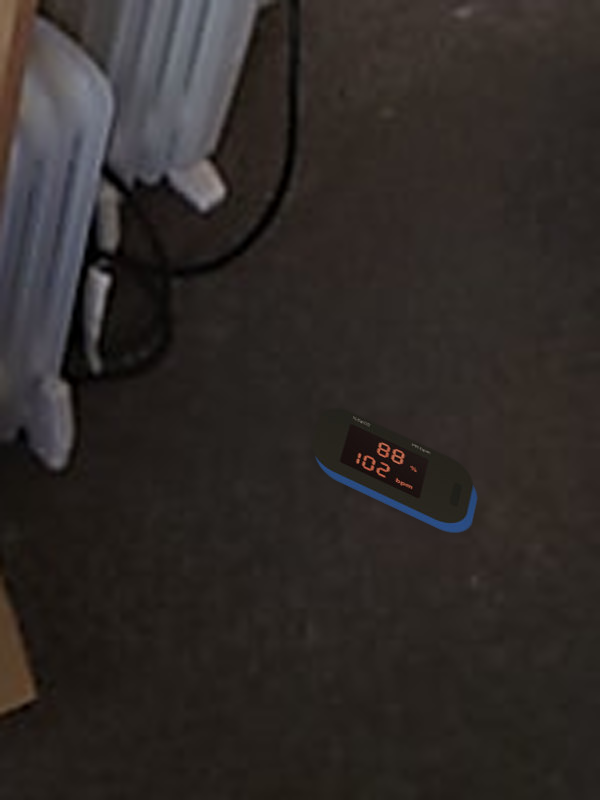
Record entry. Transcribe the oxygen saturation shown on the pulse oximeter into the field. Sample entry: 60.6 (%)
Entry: 88 (%)
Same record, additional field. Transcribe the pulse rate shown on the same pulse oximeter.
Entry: 102 (bpm)
